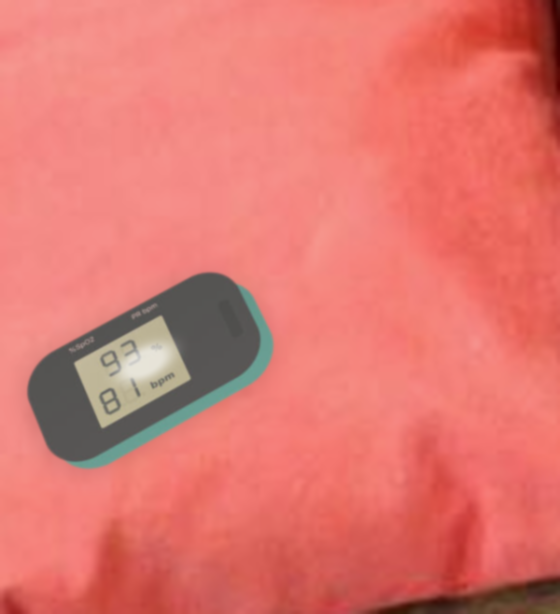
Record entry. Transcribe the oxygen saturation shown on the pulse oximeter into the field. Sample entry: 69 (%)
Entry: 93 (%)
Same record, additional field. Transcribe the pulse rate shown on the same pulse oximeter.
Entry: 81 (bpm)
